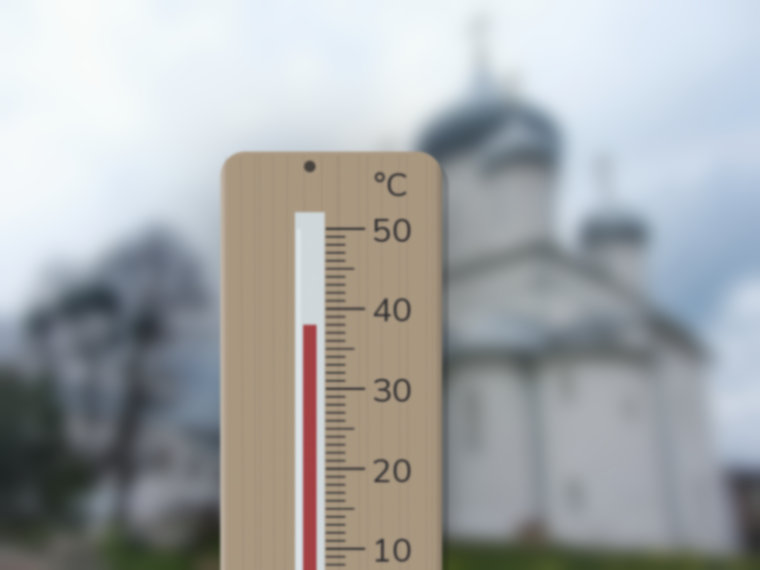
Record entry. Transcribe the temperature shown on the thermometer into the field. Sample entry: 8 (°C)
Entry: 38 (°C)
